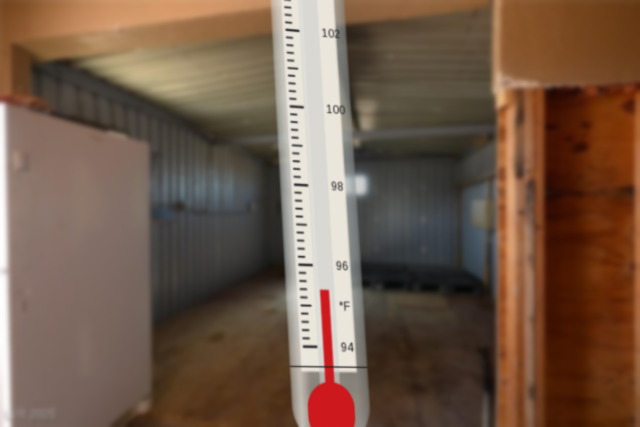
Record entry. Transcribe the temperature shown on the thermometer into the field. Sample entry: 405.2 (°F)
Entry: 95.4 (°F)
